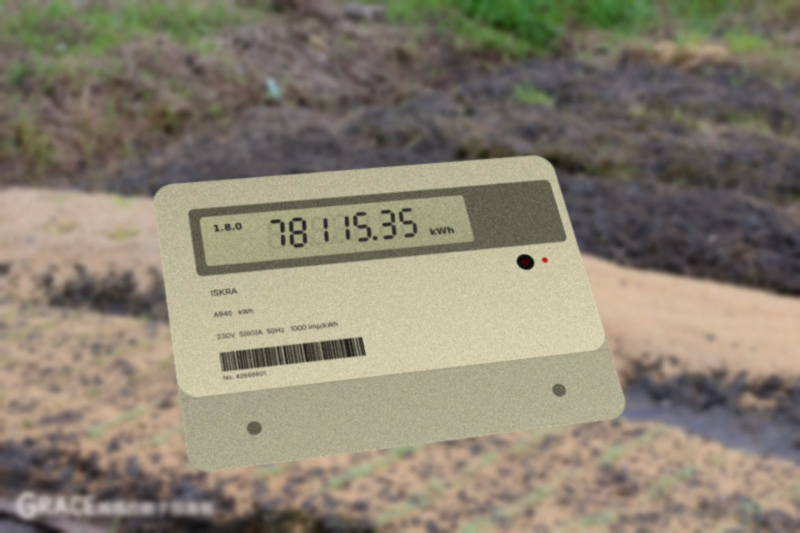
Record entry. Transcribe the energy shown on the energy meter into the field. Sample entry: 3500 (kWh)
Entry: 78115.35 (kWh)
